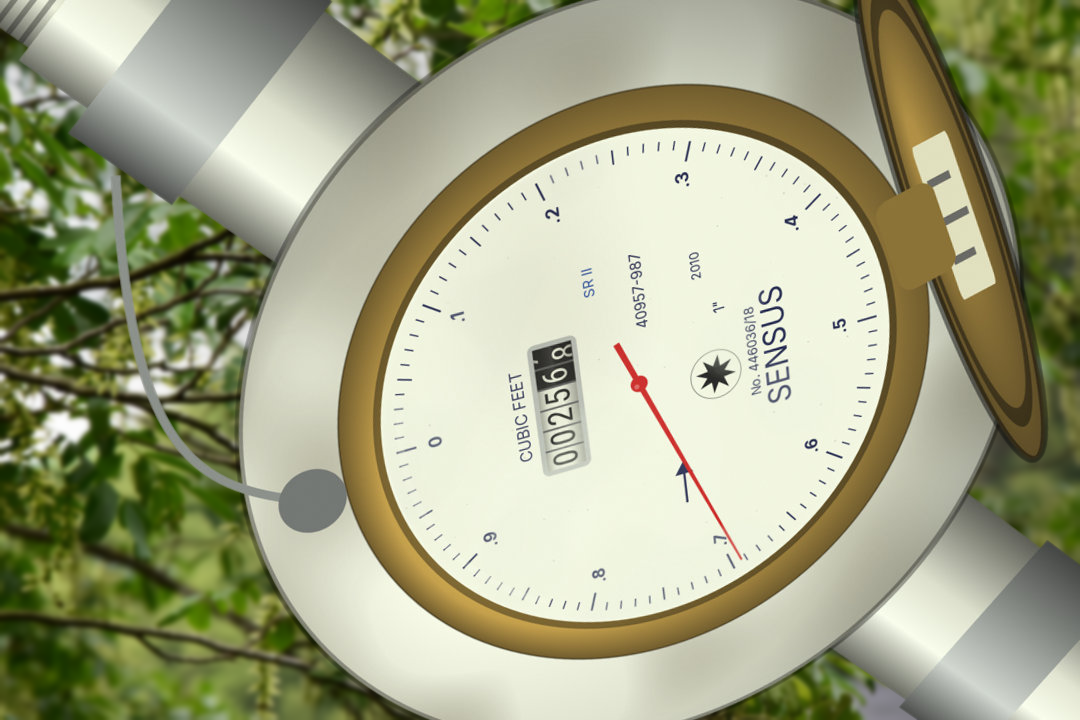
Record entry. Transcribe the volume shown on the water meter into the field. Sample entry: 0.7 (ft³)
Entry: 2567.69 (ft³)
